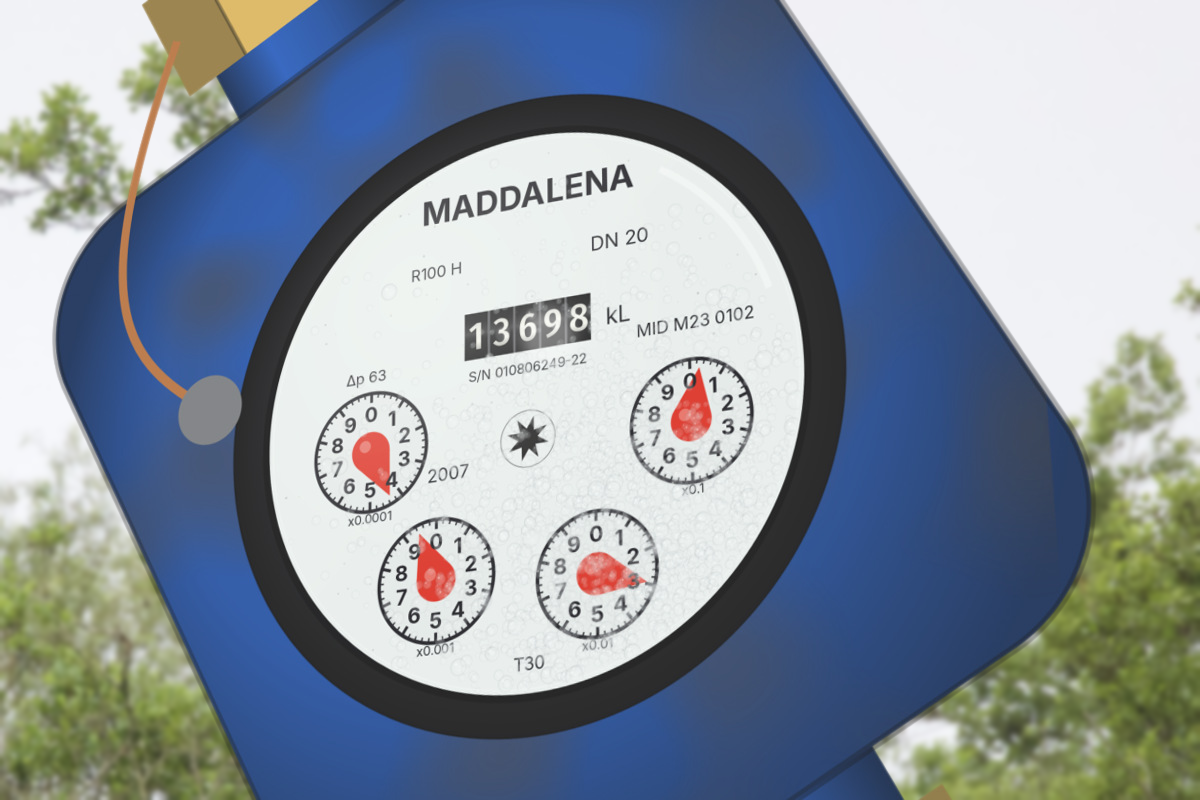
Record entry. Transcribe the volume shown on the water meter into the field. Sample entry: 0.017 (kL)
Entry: 13698.0294 (kL)
